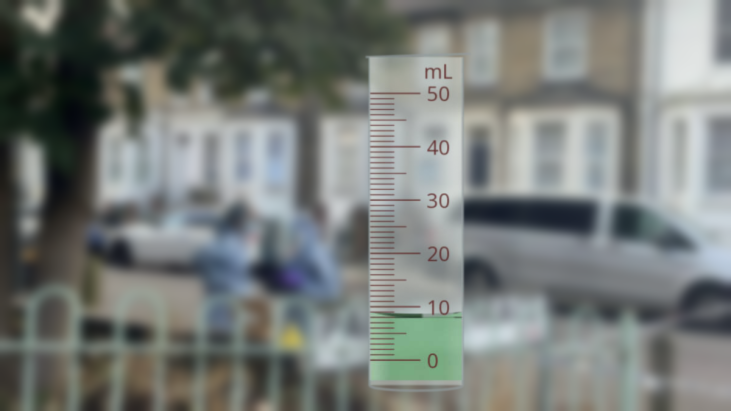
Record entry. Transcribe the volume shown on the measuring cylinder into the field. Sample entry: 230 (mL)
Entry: 8 (mL)
